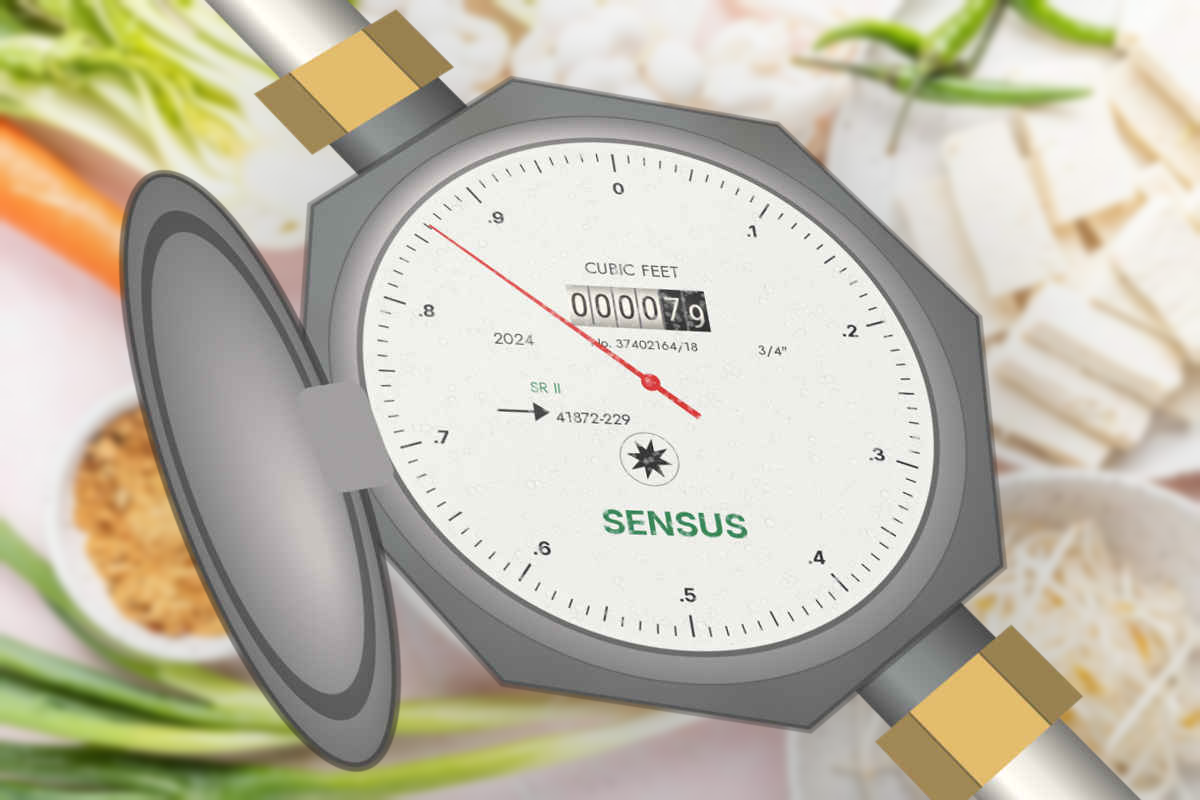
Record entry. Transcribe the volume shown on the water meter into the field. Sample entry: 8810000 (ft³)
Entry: 78.86 (ft³)
